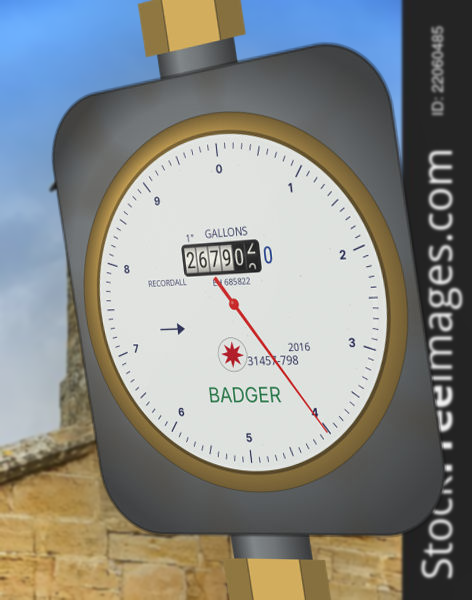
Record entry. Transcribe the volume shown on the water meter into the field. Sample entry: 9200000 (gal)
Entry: 2679024.0 (gal)
